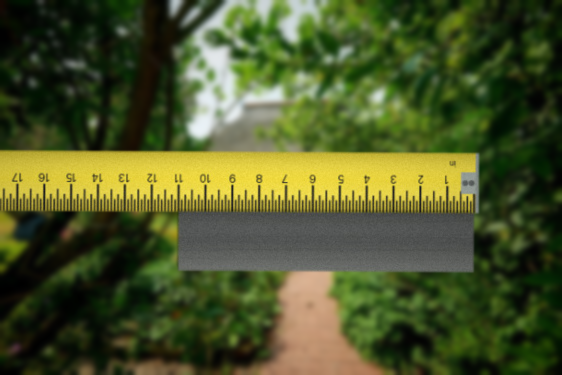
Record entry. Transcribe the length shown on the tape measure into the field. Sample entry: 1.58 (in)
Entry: 11 (in)
